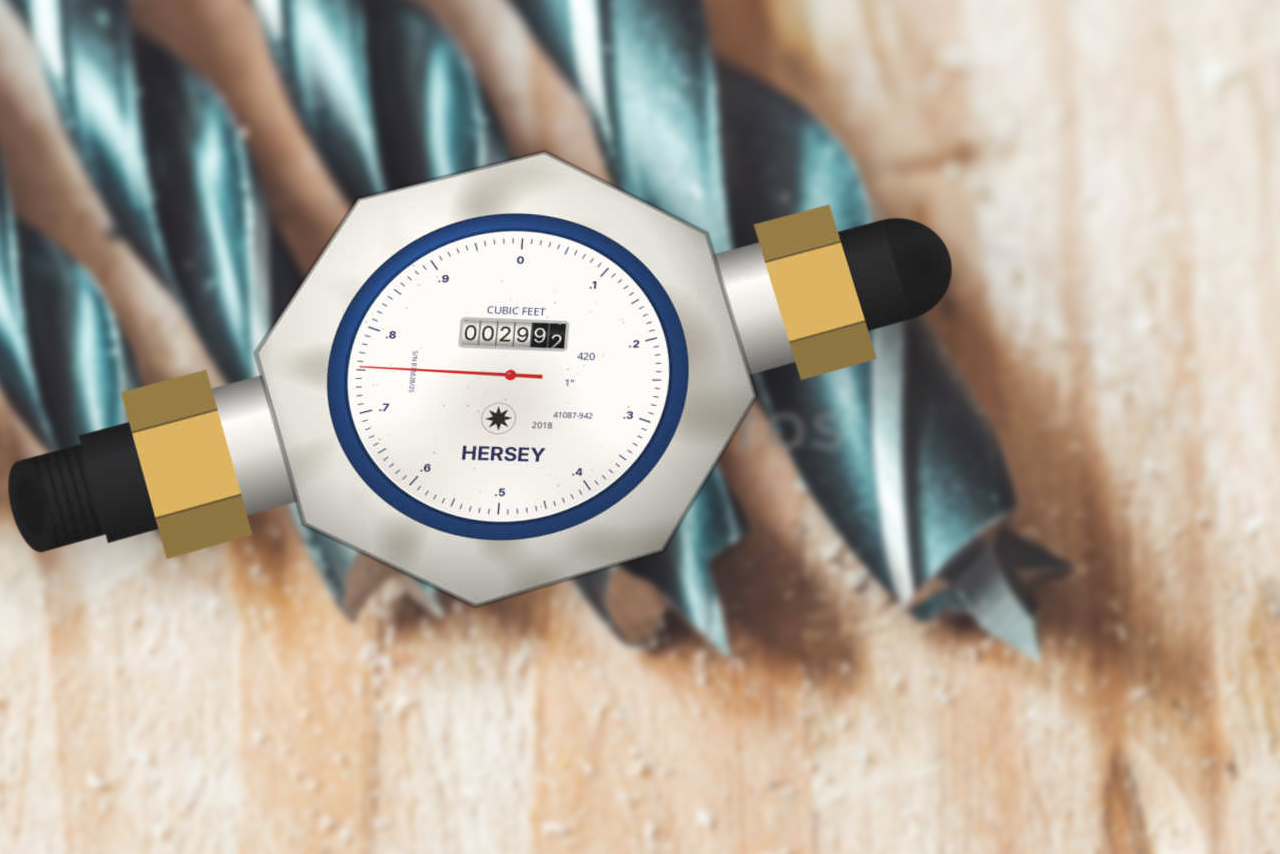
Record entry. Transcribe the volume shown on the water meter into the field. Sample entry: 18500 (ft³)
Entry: 2991.75 (ft³)
